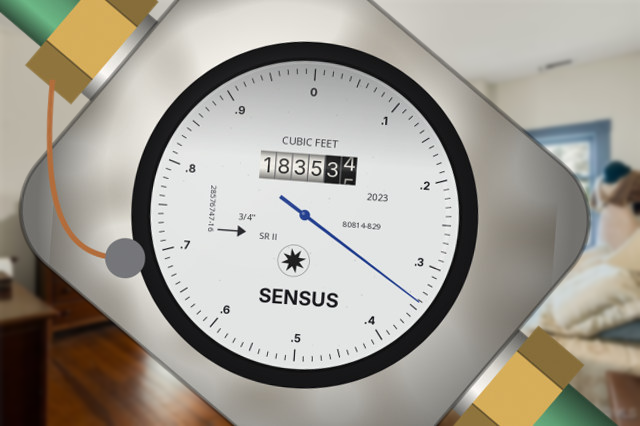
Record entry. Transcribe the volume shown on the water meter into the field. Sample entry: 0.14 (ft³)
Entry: 183534.34 (ft³)
